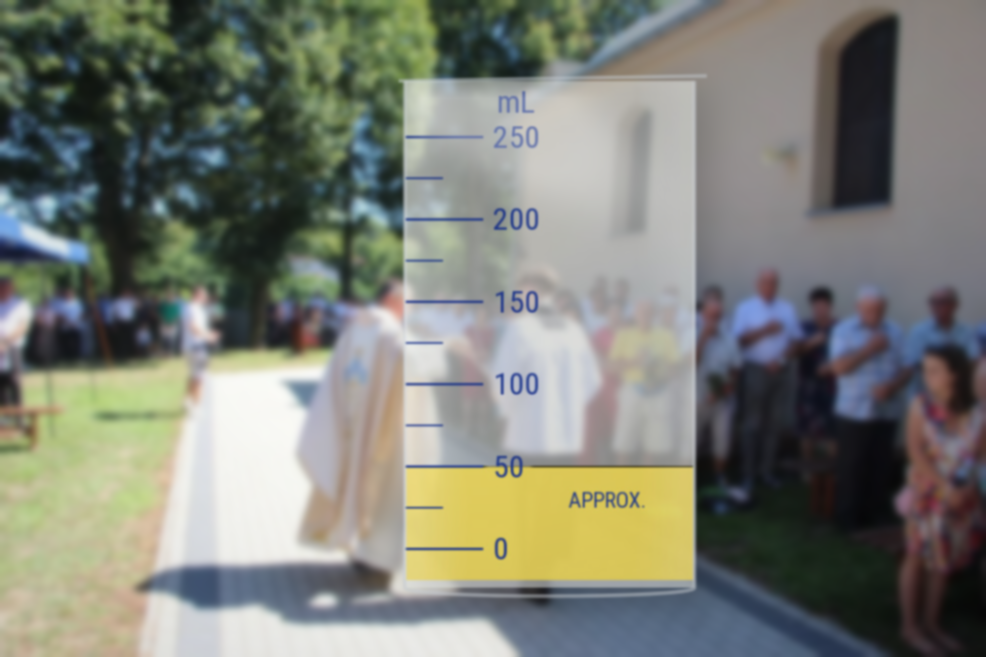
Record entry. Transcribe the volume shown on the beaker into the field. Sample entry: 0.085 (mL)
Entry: 50 (mL)
